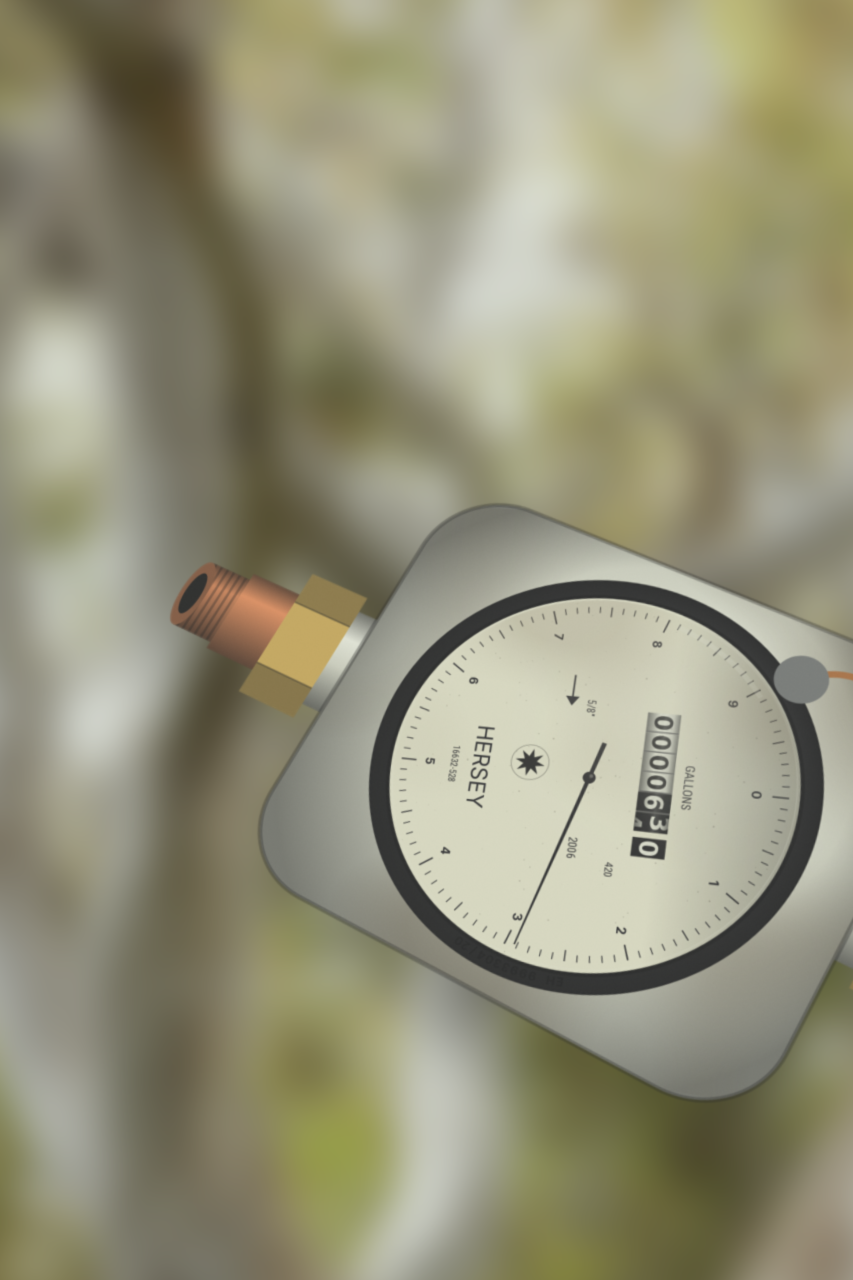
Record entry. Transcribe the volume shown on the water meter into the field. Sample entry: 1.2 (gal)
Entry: 632.9 (gal)
